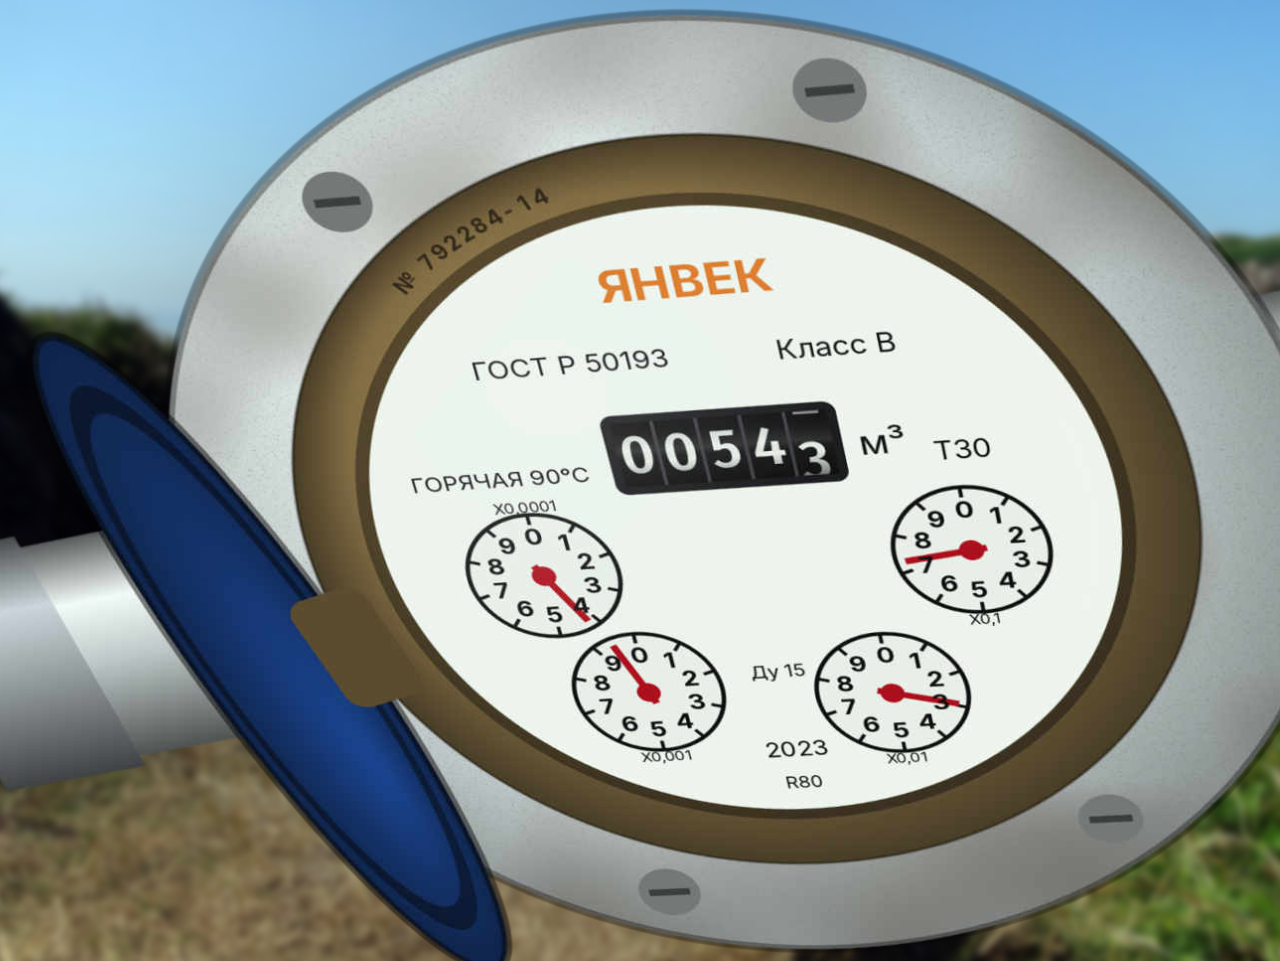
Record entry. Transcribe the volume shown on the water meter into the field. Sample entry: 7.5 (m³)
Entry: 542.7294 (m³)
